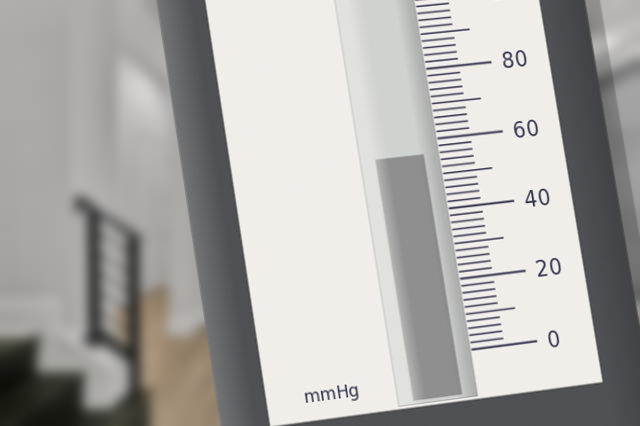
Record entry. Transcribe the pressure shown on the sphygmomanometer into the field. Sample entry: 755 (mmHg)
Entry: 56 (mmHg)
